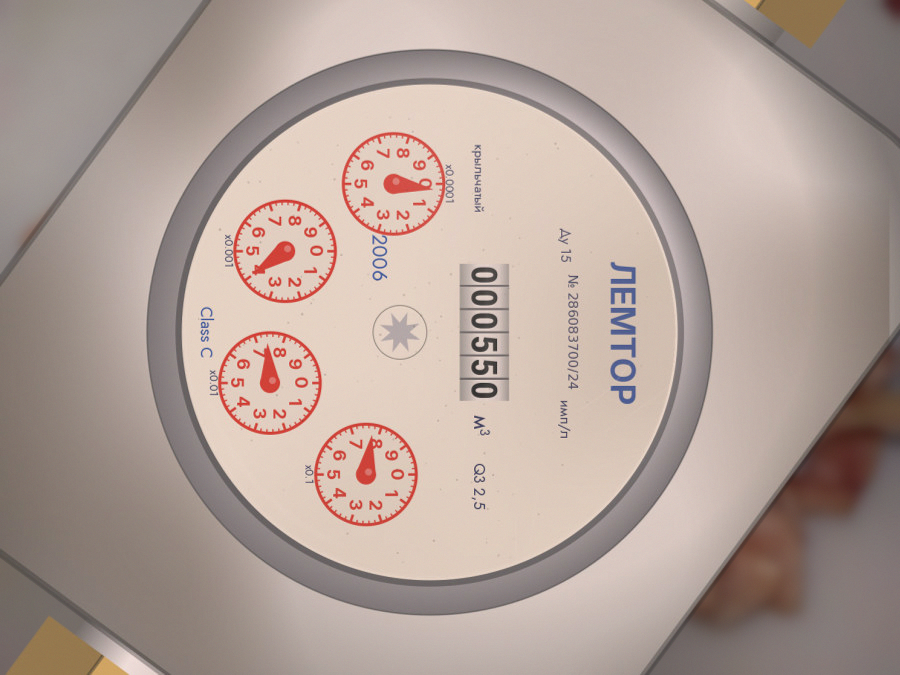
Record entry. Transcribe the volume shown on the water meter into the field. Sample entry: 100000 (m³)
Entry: 550.7740 (m³)
